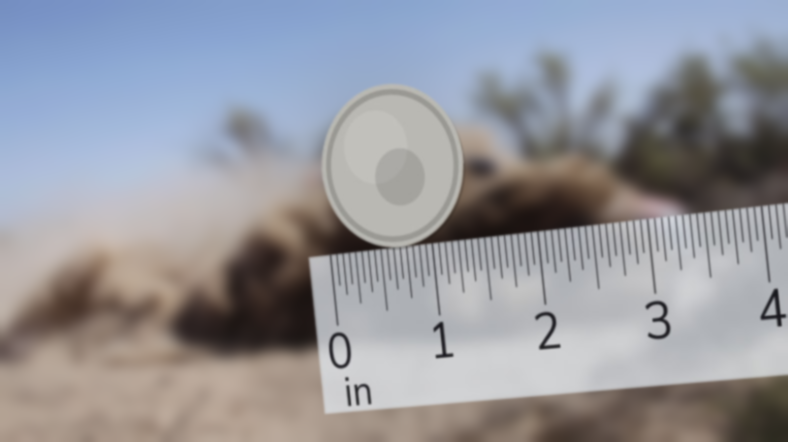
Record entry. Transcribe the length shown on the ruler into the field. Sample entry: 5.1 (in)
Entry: 1.375 (in)
